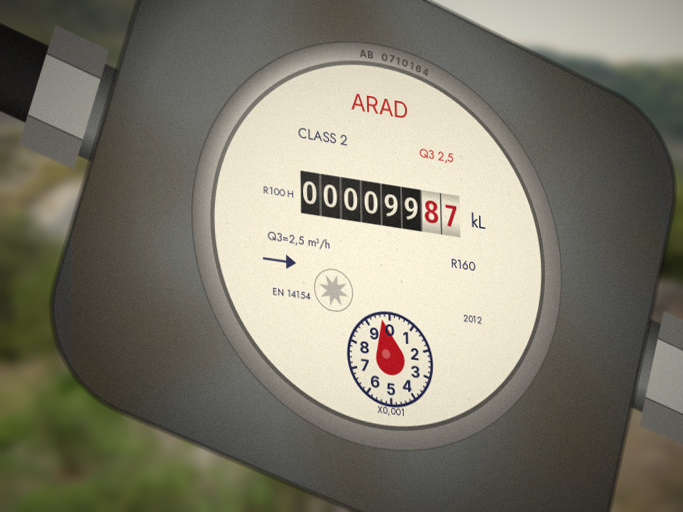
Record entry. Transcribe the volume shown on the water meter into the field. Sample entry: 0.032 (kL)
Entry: 99.869 (kL)
